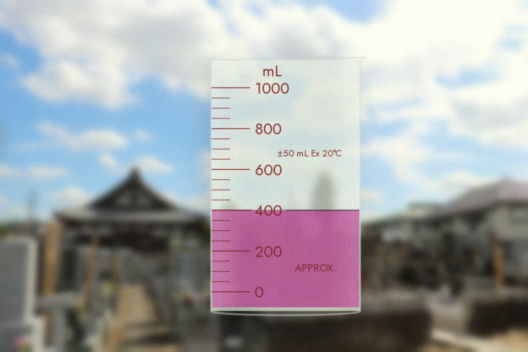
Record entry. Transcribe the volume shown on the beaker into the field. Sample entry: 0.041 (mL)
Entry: 400 (mL)
